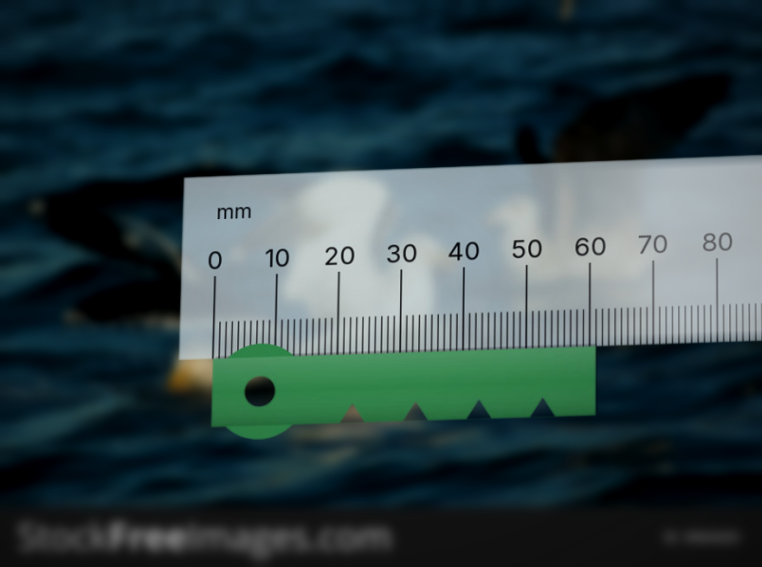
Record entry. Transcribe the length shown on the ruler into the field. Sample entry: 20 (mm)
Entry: 61 (mm)
